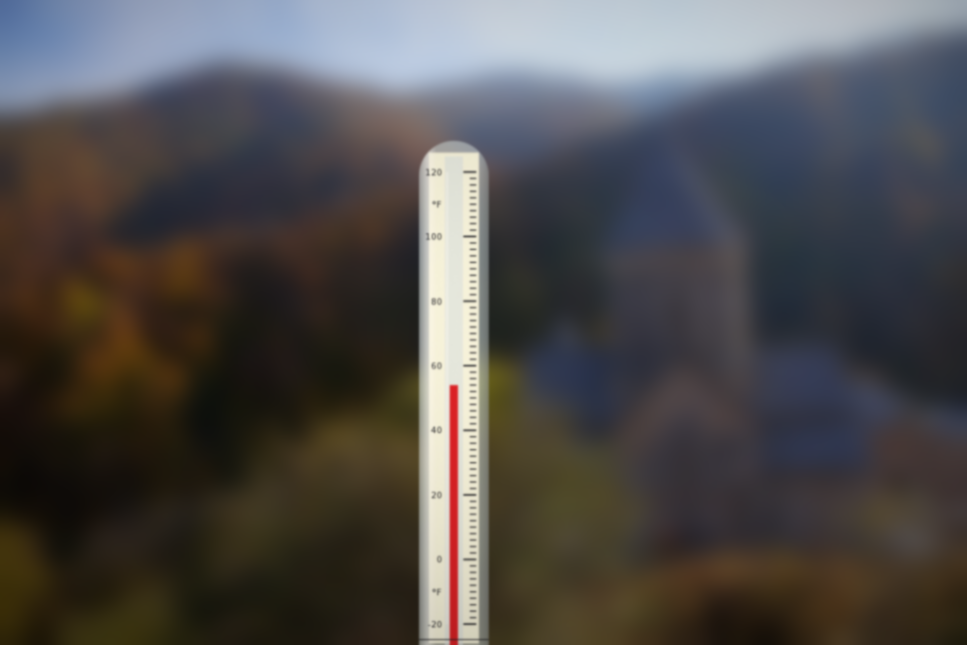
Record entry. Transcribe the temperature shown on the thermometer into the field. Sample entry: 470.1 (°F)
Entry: 54 (°F)
